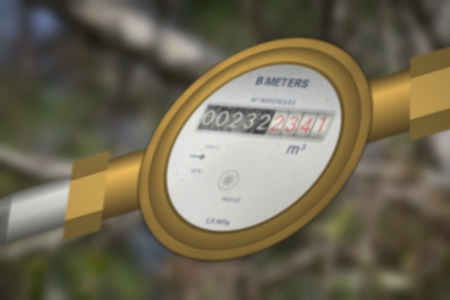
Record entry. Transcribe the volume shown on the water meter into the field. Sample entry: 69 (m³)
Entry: 232.2341 (m³)
